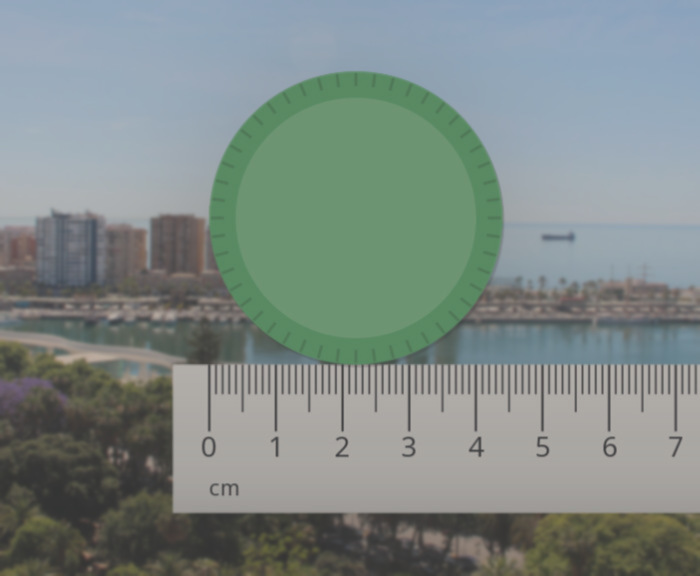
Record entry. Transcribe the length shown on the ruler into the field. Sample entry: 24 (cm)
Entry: 4.4 (cm)
